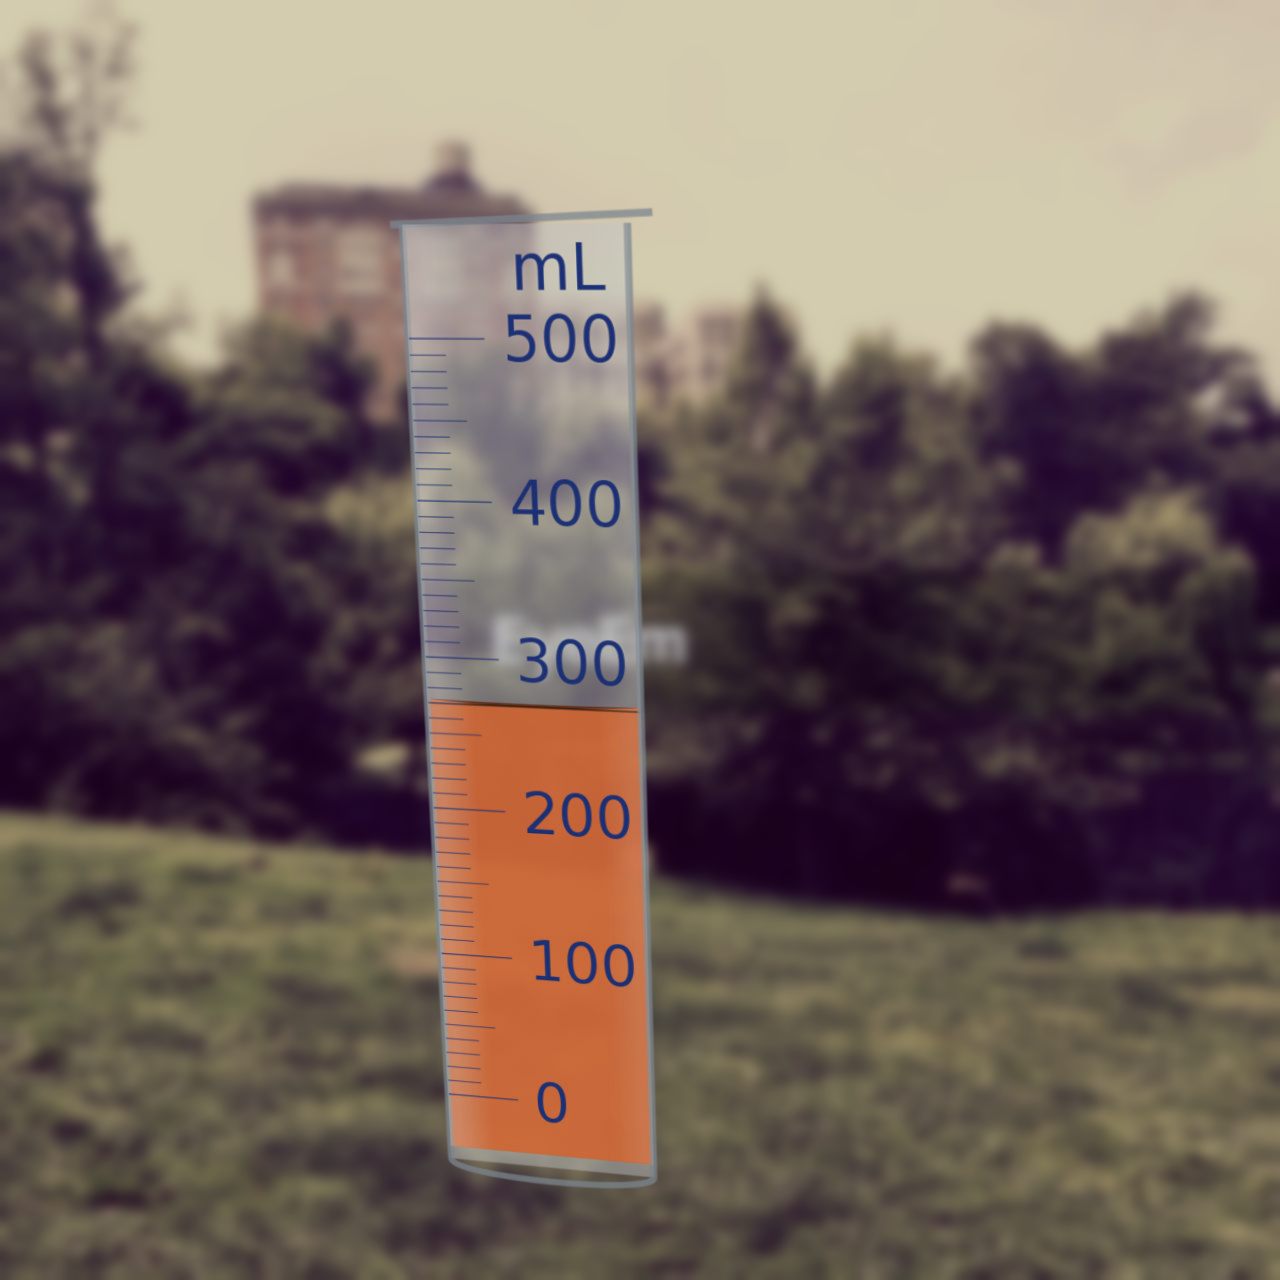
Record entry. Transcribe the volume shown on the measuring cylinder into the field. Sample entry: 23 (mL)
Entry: 270 (mL)
